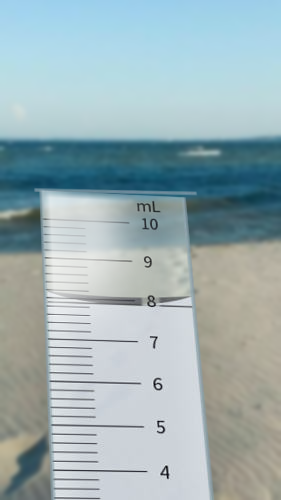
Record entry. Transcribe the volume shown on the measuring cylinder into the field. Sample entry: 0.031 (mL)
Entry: 7.9 (mL)
